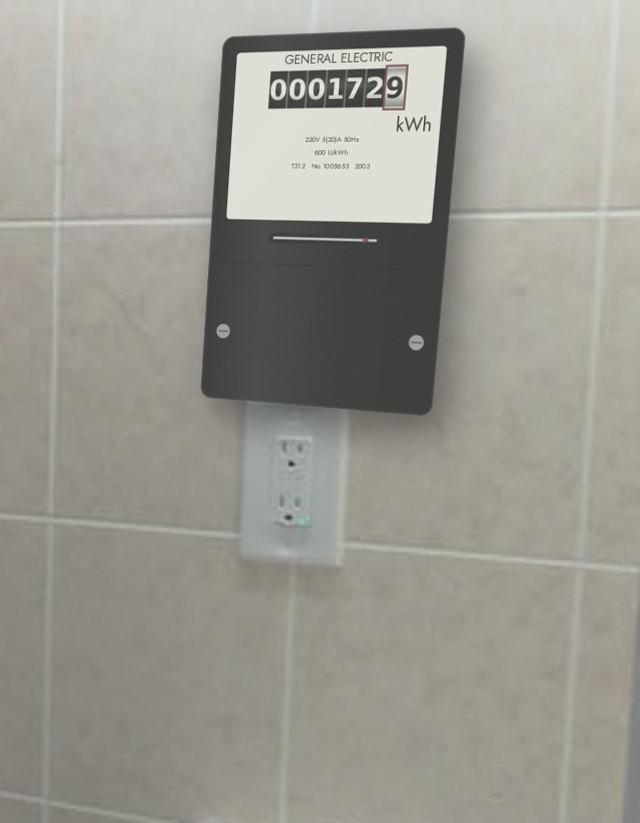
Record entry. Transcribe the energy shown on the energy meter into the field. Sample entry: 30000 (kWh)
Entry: 172.9 (kWh)
